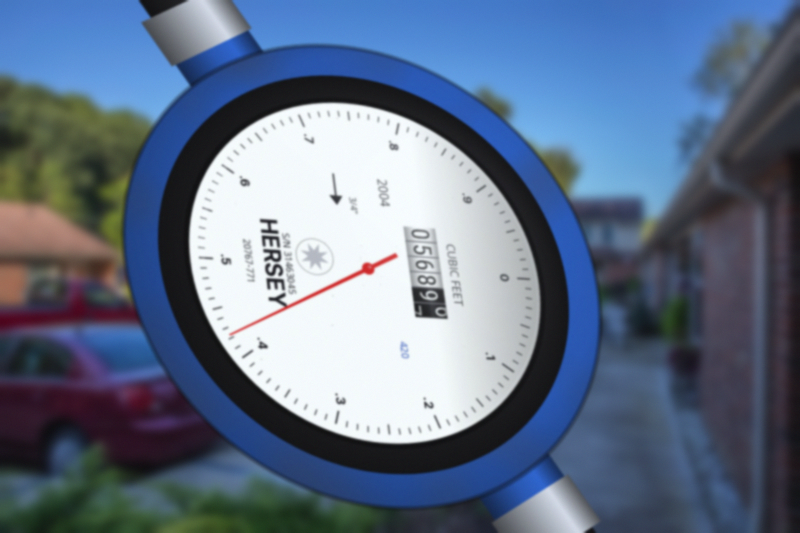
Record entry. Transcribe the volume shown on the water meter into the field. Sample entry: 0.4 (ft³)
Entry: 56896.42 (ft³)
